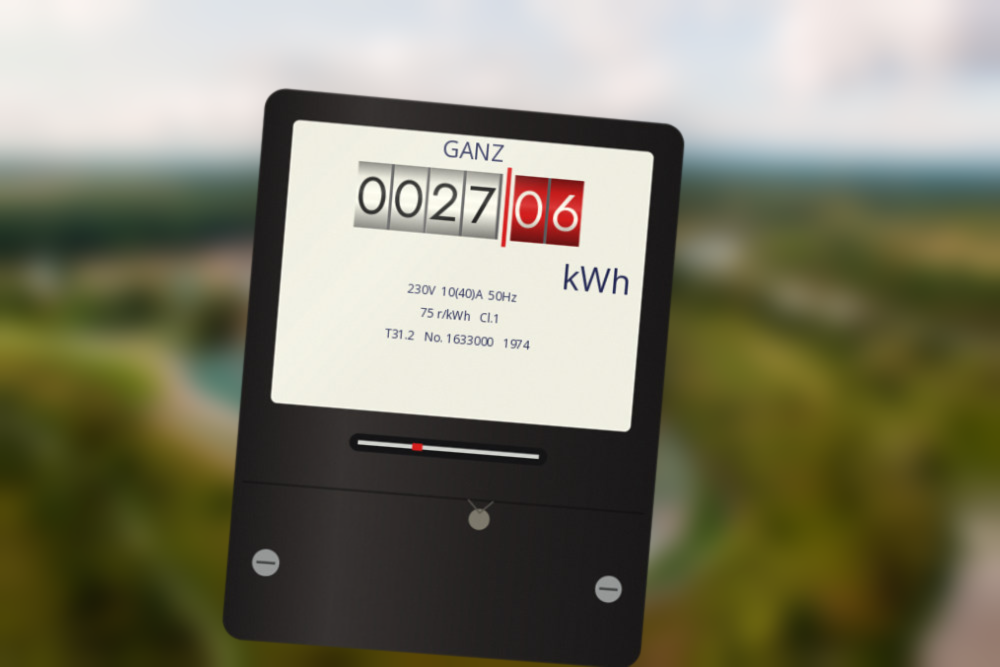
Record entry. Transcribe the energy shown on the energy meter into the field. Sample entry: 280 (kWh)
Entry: 27.06 (kWh)
